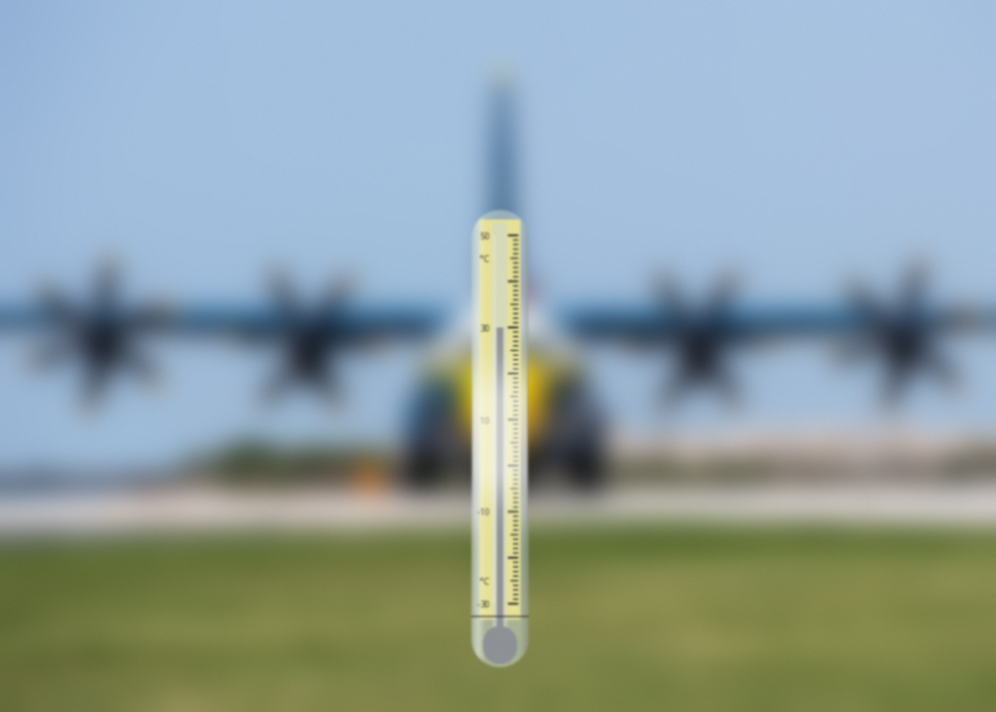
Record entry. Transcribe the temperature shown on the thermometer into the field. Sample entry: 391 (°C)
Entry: 30 (°C)
